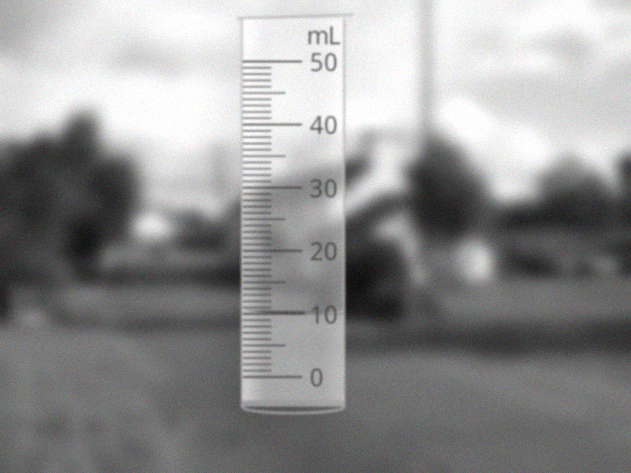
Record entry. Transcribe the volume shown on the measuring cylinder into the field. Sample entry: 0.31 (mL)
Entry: 10 (mL)
